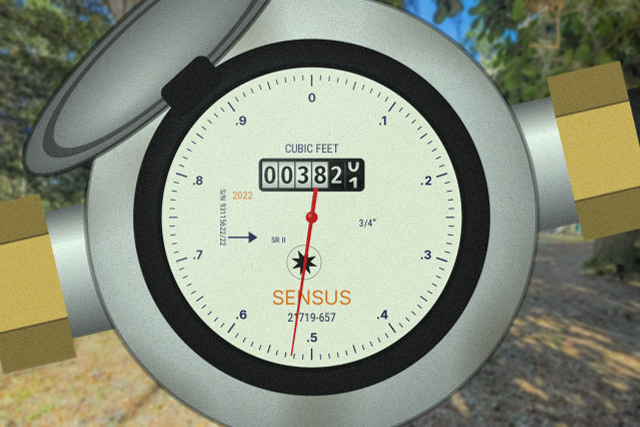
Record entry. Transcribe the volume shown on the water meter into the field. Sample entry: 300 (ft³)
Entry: 3820.52 (ft³)
